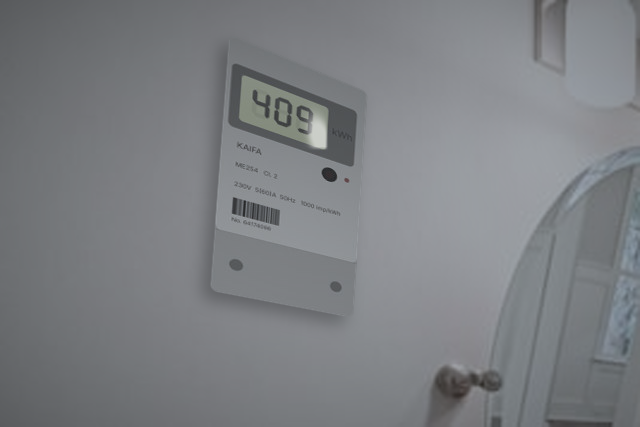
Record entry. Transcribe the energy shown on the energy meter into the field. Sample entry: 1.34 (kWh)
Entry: 409 (kWh)
